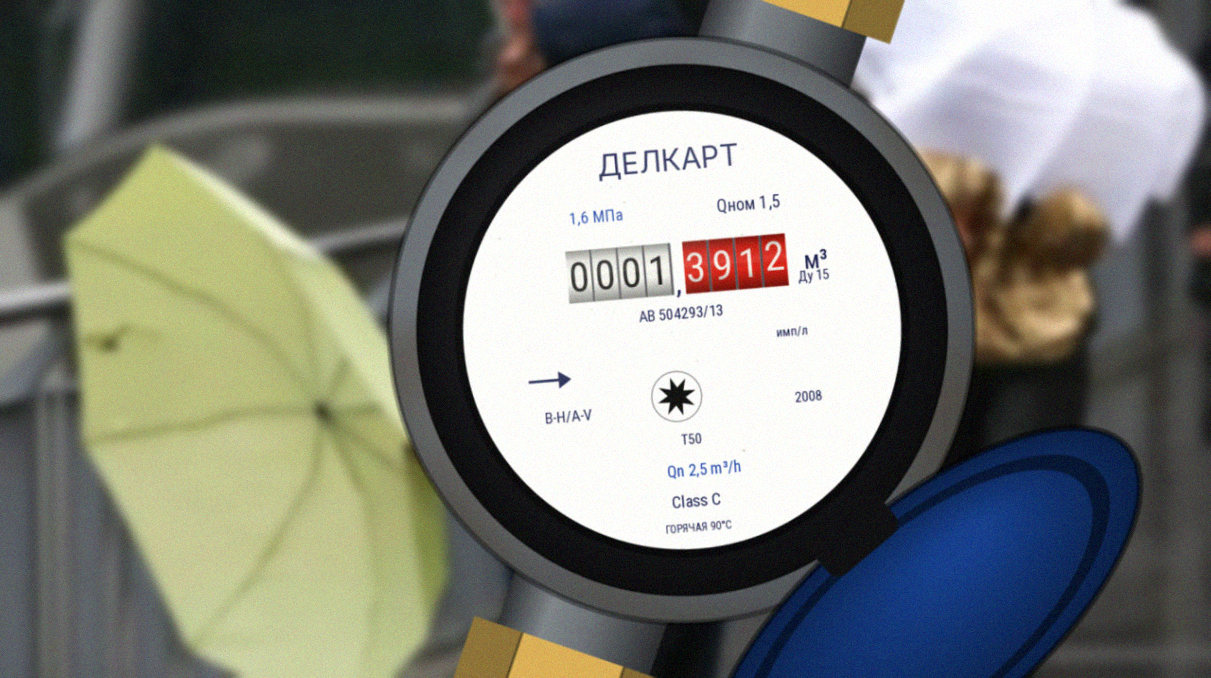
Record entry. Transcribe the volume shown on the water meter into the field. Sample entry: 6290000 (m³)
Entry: 1.3912 (m³)
